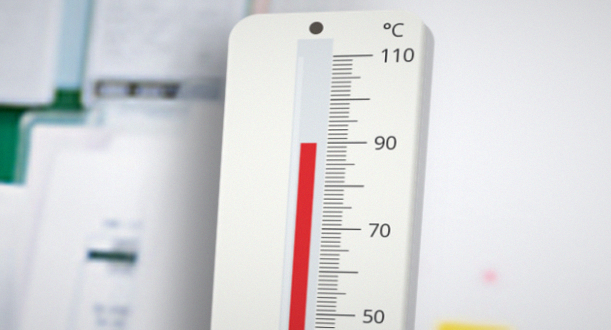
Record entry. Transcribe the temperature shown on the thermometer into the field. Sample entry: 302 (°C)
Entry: 90 (°C)
